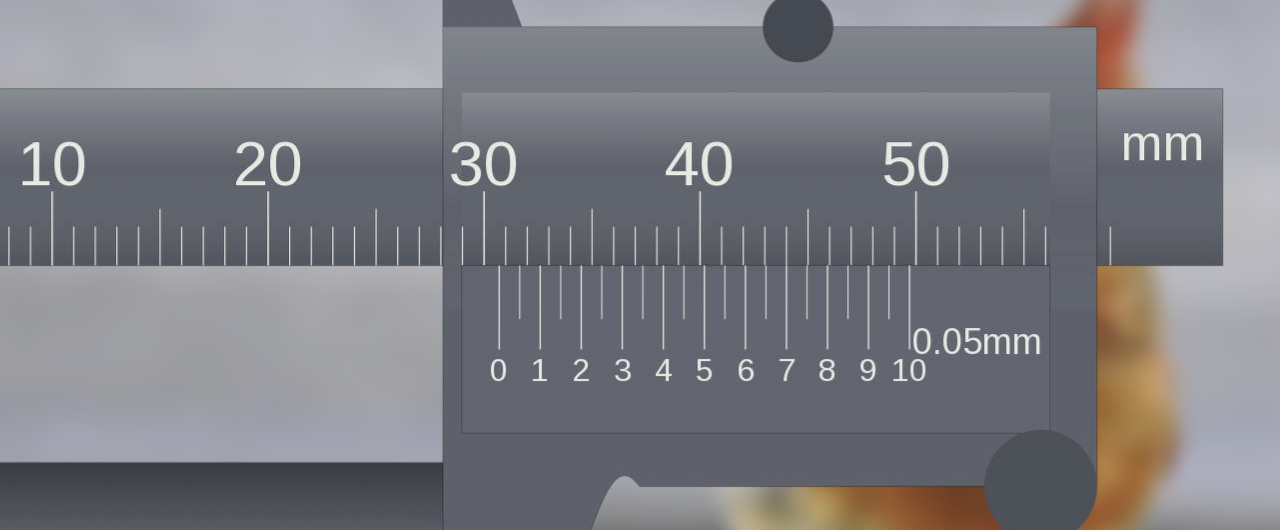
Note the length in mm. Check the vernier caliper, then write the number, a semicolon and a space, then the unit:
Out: 30.7; mm
